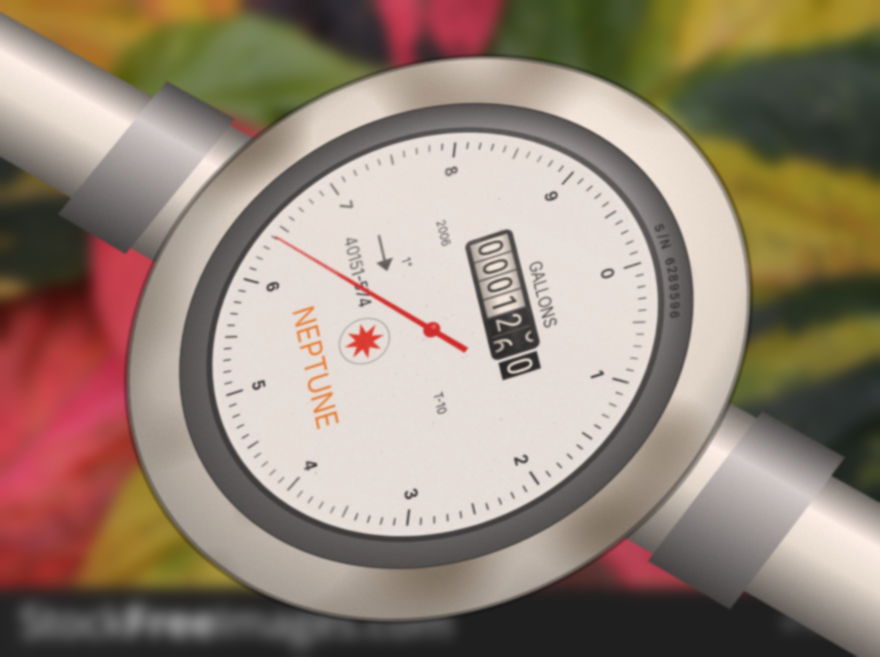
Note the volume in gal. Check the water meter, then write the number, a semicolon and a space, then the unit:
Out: 1256.4; gal
